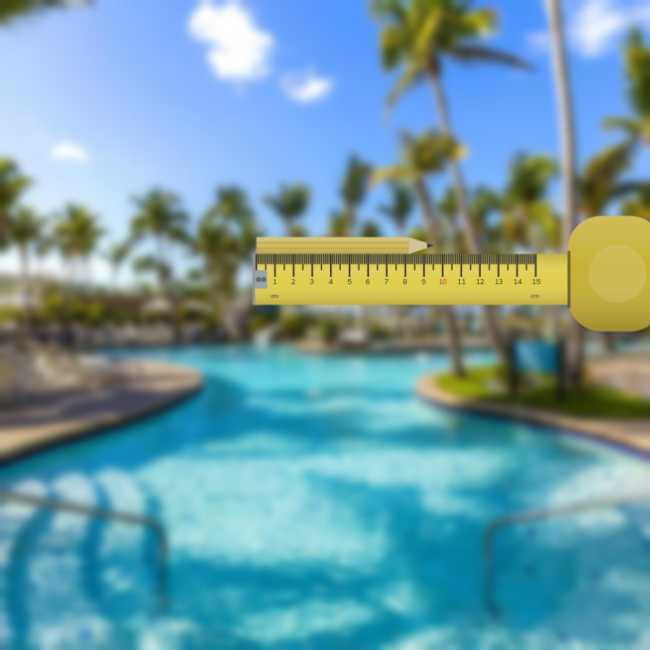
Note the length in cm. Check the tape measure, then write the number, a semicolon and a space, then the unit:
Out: 9.5; cm
